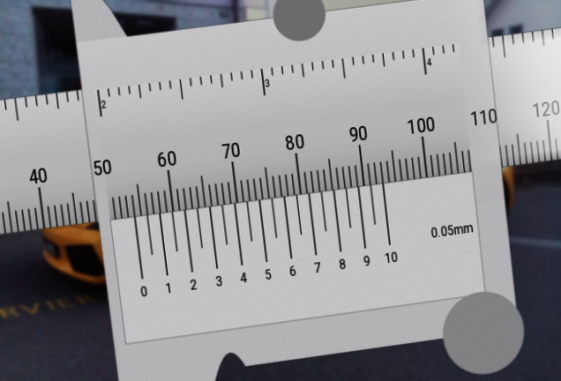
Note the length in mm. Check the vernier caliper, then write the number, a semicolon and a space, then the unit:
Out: 54.0; mm
